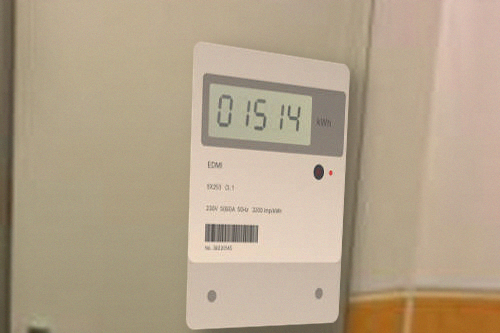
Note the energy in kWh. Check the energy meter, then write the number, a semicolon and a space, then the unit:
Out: 1514; kWh
